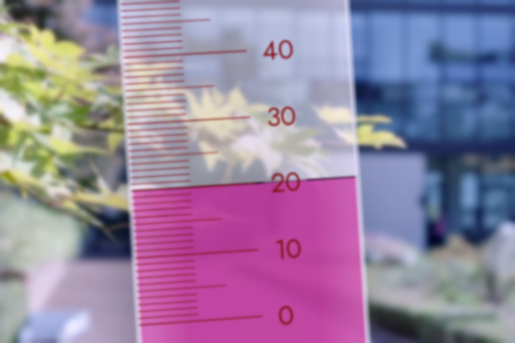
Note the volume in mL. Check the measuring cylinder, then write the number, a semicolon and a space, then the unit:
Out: 20; mL
